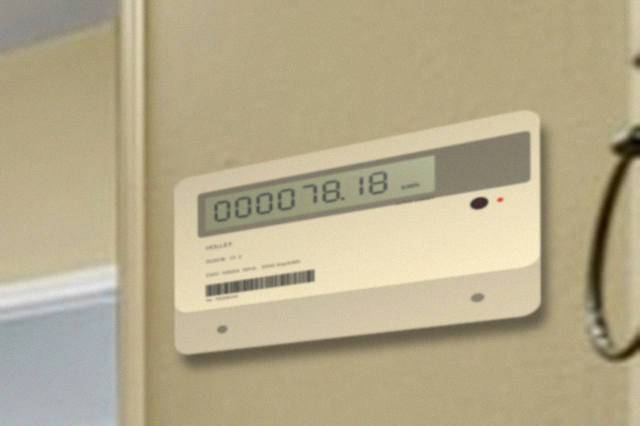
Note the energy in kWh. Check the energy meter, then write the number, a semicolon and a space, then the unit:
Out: 78.18; kWh
